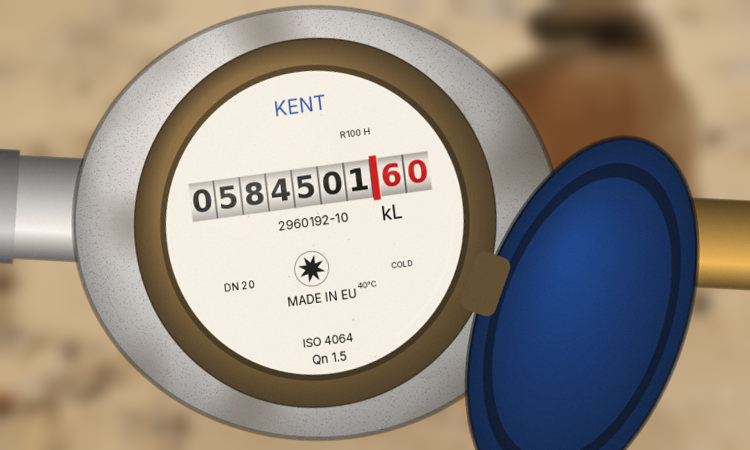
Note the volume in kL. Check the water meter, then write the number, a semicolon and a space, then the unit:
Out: 584501.60; kL
